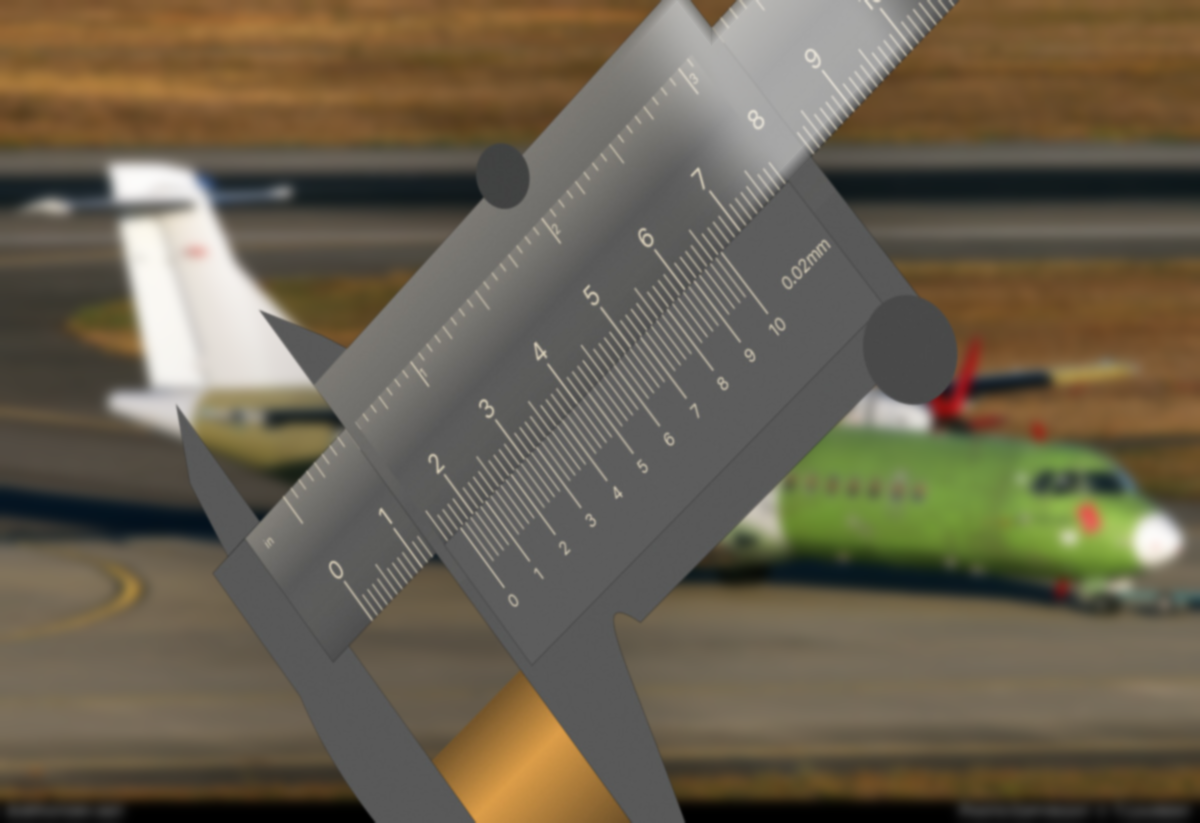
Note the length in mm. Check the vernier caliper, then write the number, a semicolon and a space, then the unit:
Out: 17.5; mm
